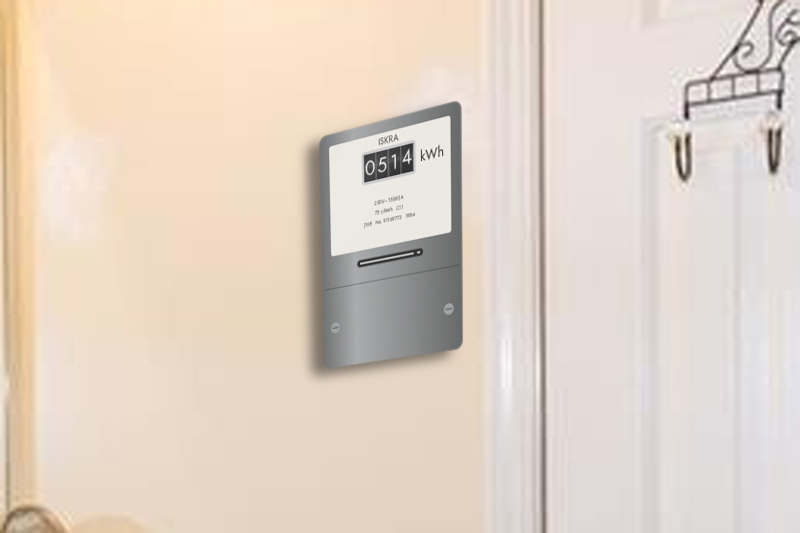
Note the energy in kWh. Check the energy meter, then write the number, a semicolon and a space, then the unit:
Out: 514; kWh
